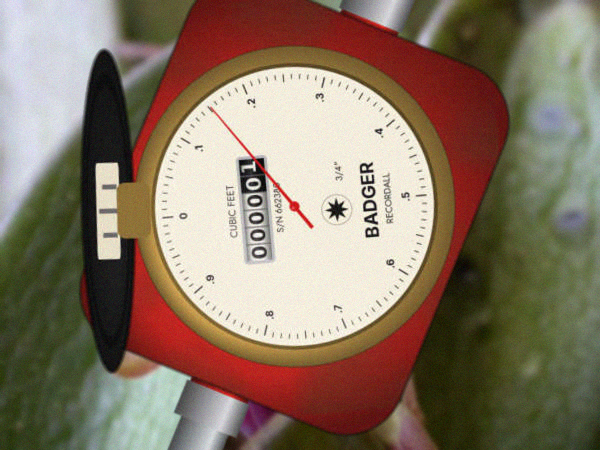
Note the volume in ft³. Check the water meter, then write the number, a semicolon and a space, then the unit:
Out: 1.15; ft³
